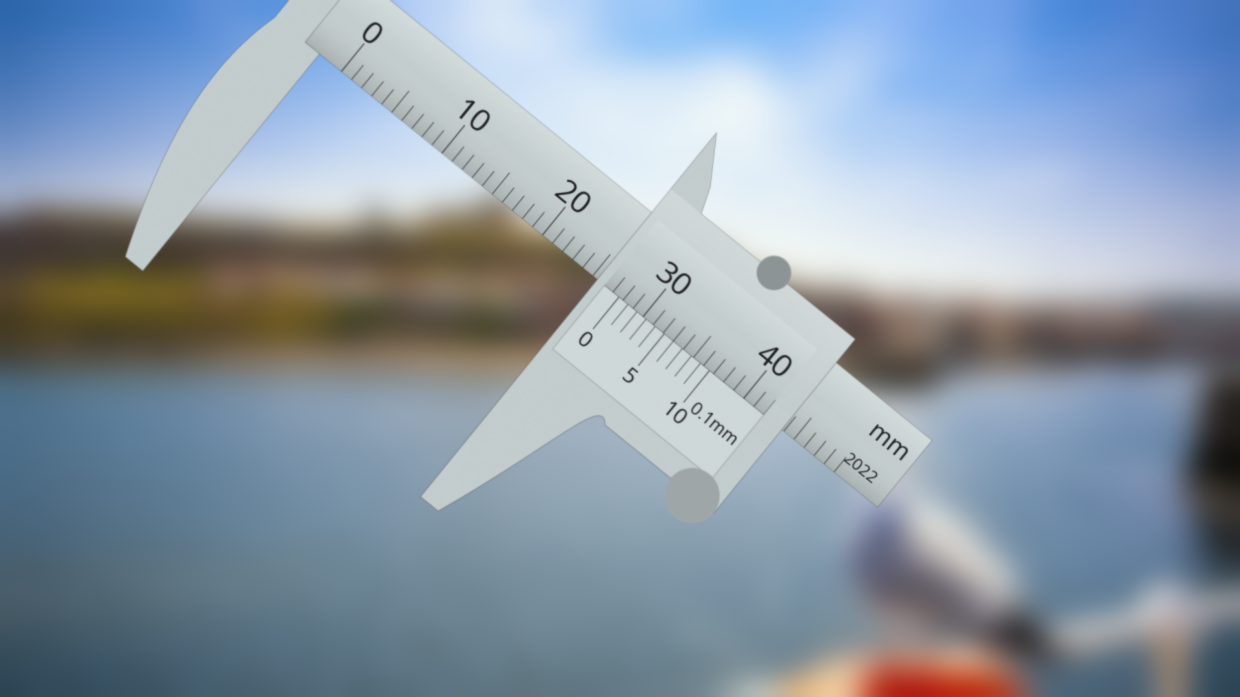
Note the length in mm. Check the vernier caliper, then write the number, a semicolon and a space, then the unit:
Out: 27.6; mm
